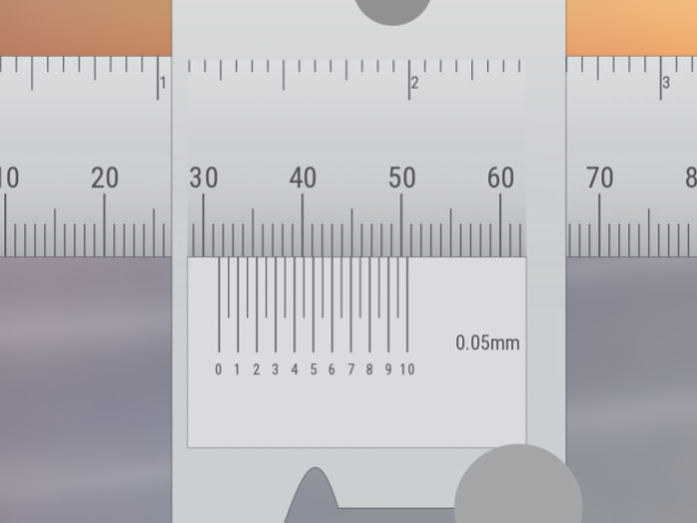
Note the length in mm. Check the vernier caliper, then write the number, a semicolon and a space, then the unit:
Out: 31.6; mm
